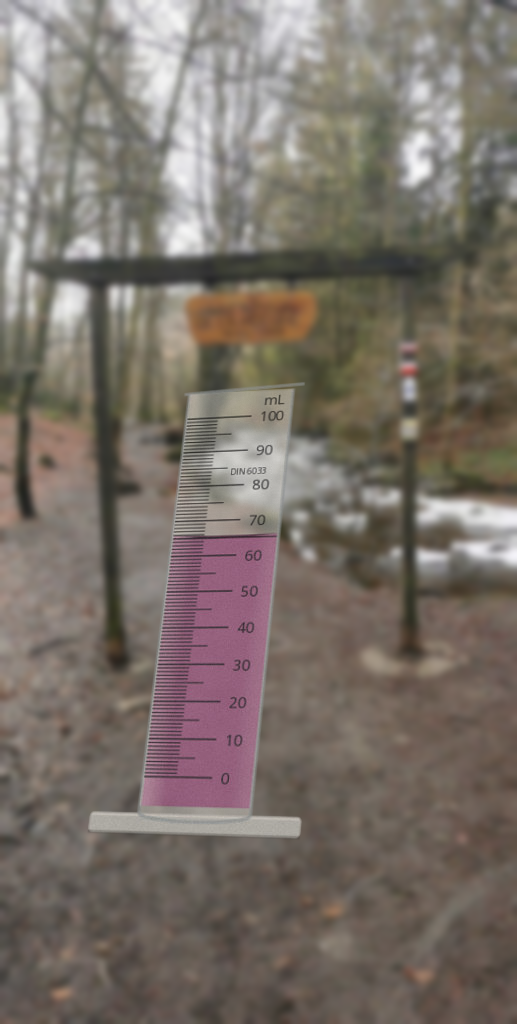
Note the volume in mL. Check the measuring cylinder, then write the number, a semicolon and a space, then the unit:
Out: 65; mL
